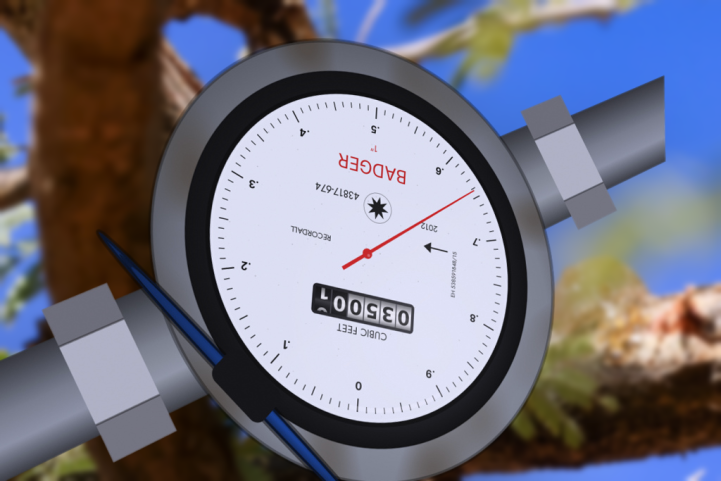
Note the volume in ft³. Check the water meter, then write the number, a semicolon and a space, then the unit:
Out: 35000.64; ft³
